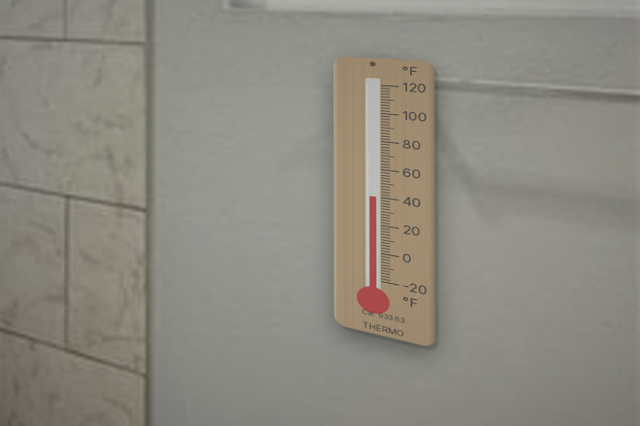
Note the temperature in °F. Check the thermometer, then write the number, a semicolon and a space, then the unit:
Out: 40; °F
